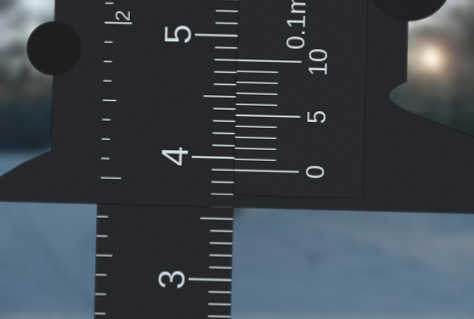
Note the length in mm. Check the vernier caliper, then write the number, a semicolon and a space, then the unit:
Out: 39.0; mm
